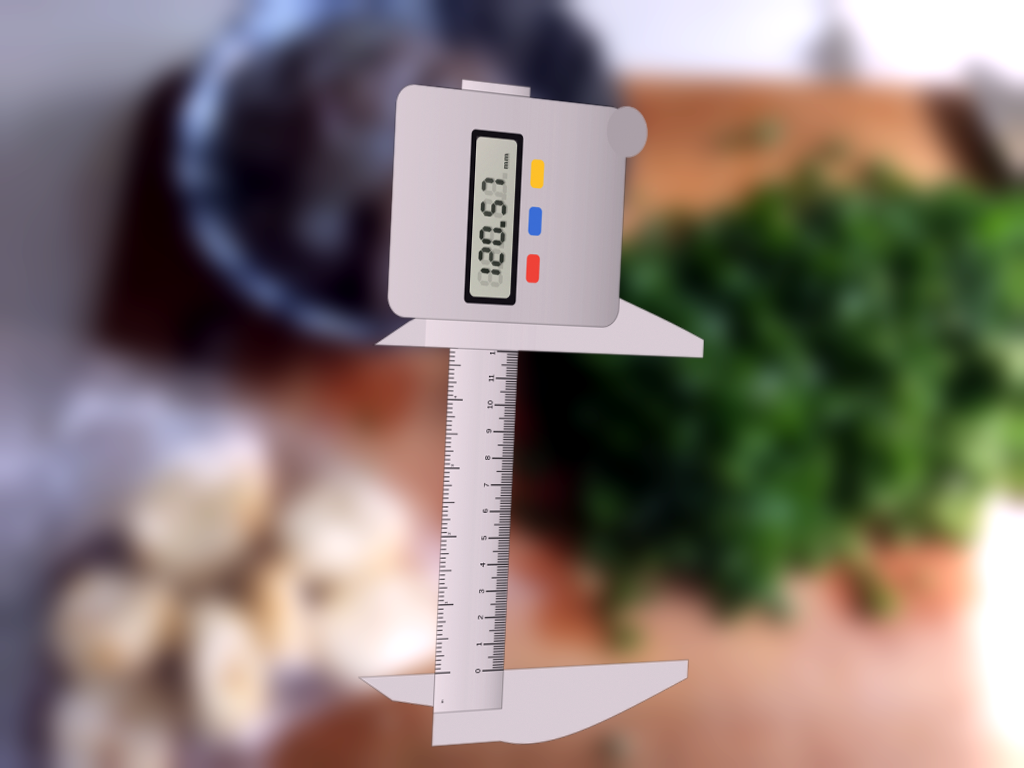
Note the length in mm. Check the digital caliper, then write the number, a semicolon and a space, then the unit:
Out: 120.57; mm
